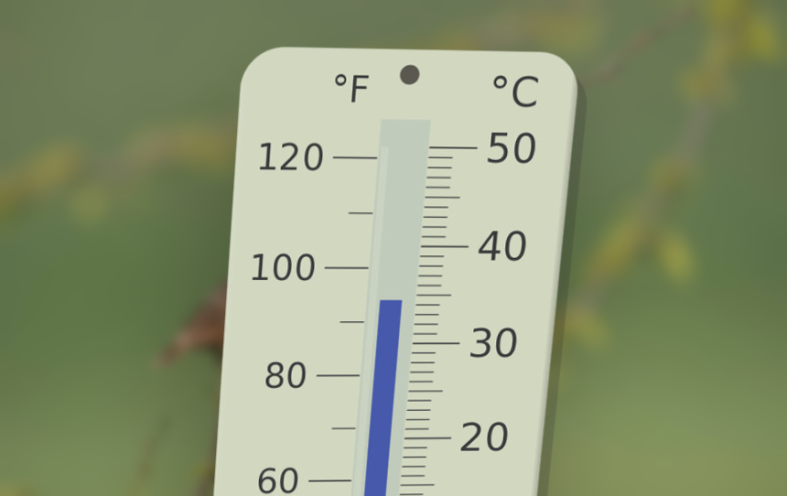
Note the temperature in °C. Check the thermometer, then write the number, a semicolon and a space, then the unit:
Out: 34.5; °C
